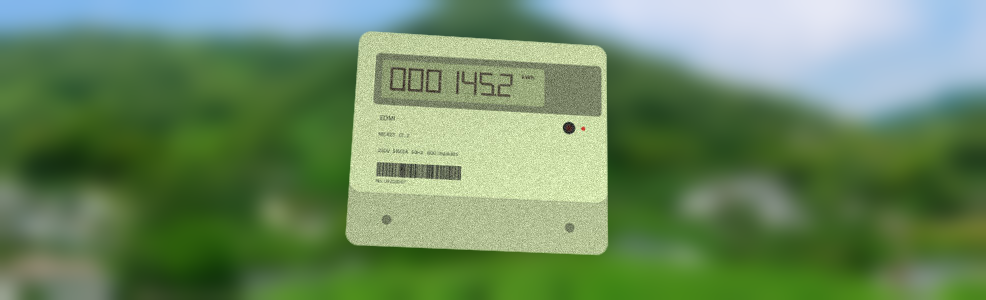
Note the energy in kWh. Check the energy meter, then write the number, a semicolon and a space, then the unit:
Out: 145.2; kWh
